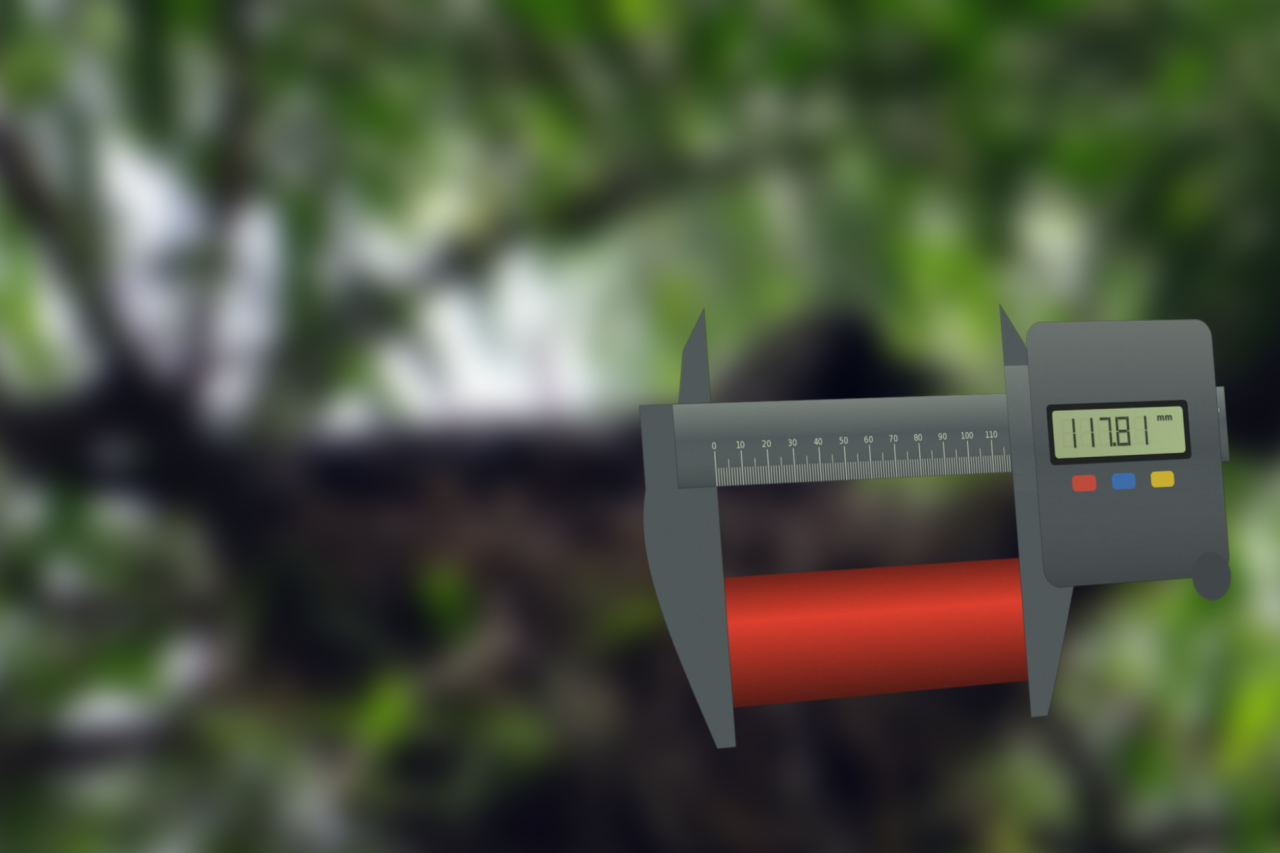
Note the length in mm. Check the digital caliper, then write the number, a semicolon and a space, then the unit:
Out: 117.81; mm
